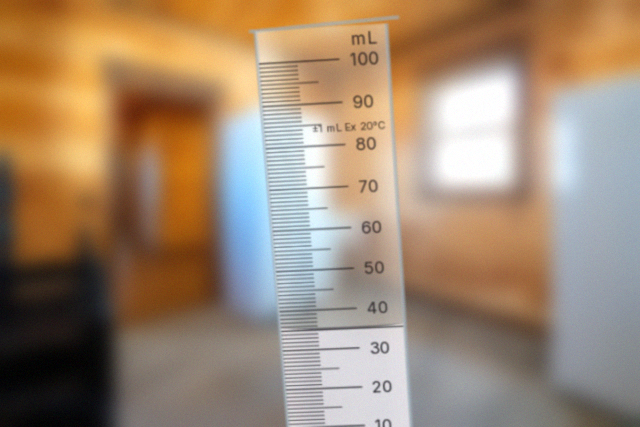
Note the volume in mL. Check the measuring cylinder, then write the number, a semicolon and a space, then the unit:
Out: 35; mL
